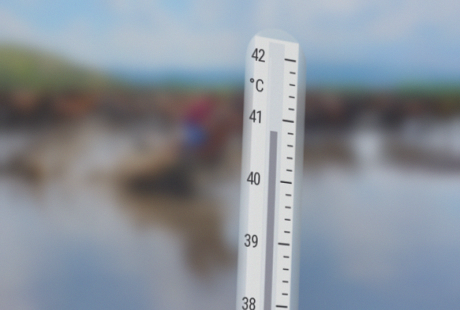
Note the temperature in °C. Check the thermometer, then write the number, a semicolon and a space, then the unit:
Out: 40.8; °C
